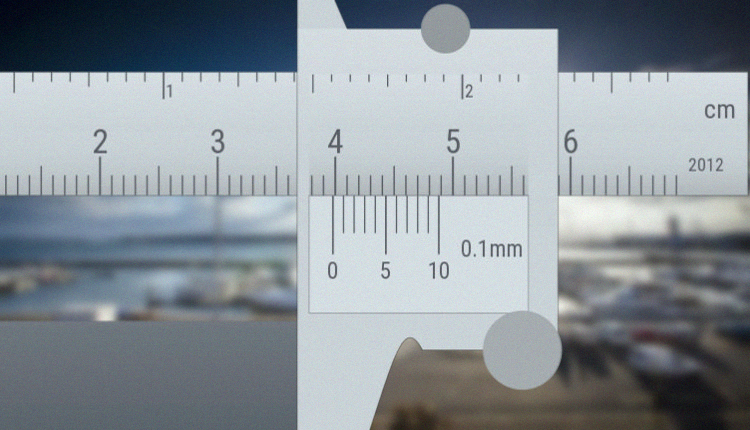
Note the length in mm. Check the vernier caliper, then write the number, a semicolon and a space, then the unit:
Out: 39.8; mm
